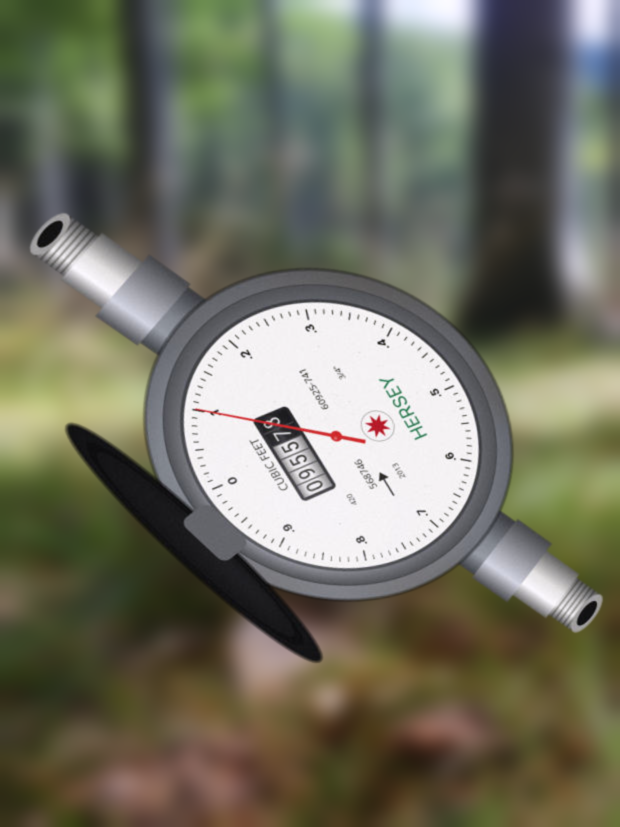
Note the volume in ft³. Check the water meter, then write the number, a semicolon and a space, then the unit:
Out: 95578.10; ft³
